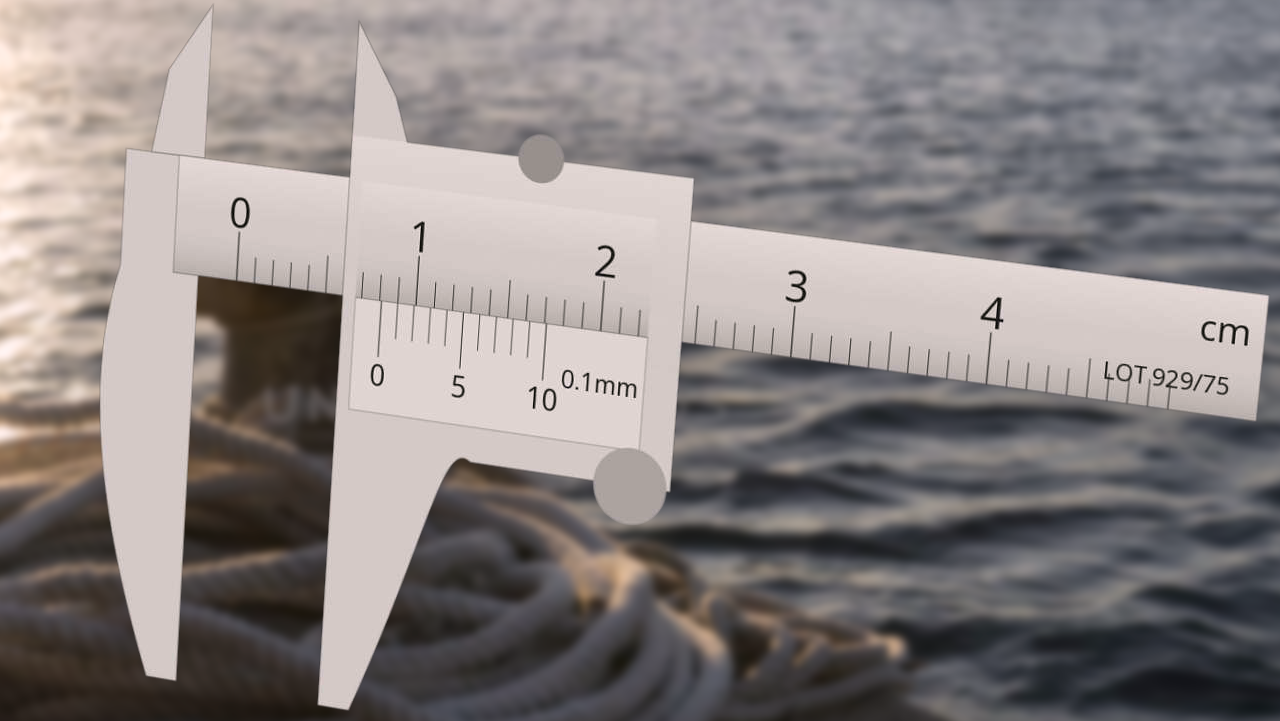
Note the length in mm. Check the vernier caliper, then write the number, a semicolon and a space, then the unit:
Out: 8.1; mm
